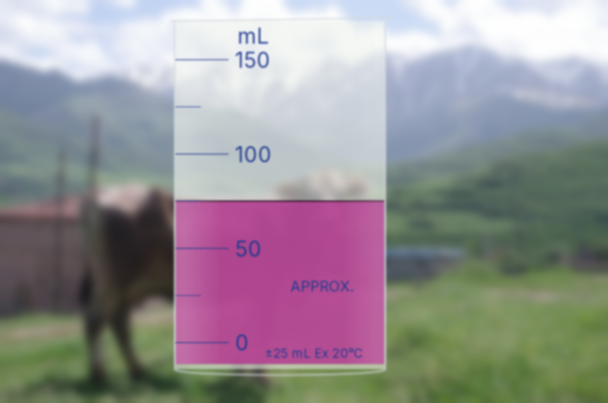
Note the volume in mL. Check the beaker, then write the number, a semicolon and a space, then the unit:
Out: 75; mL
